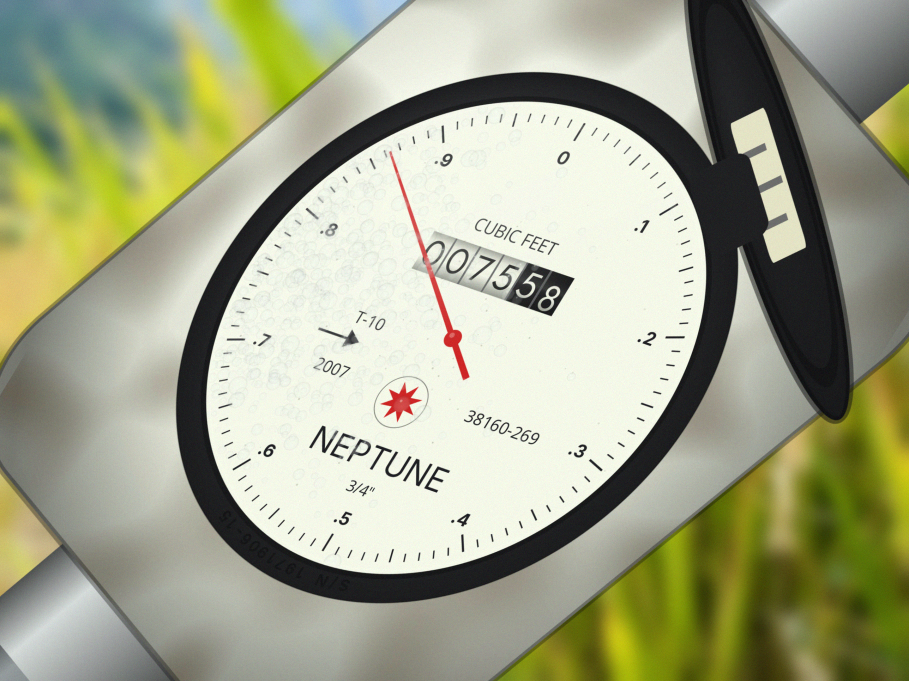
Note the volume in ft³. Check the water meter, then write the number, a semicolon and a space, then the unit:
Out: 7557.86; ft³
